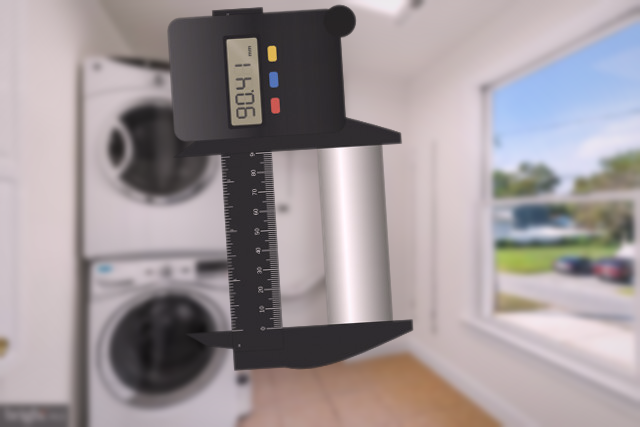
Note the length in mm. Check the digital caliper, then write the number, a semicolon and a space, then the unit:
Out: 90.41; mm
